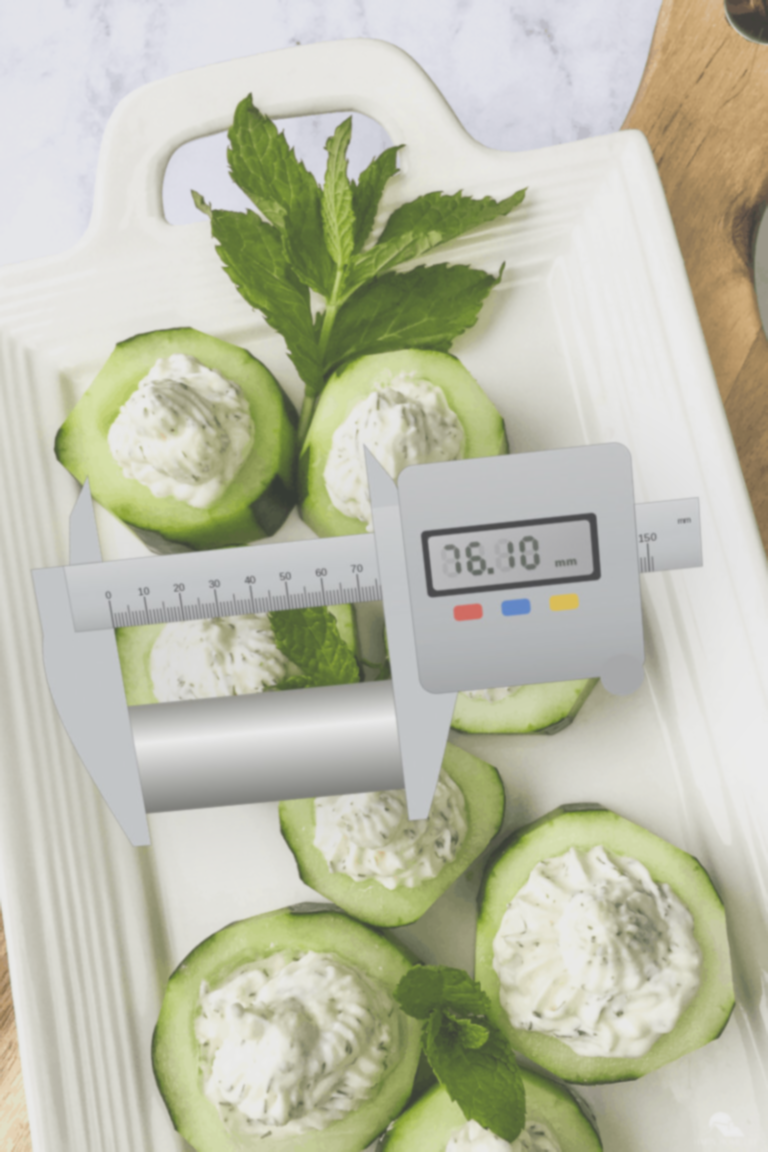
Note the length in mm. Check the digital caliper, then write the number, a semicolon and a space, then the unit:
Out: 76.10; mm
